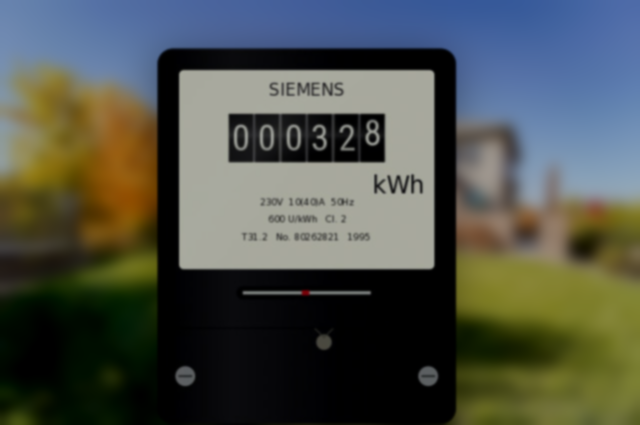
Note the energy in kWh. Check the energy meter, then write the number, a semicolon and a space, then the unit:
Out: 328; kWh
